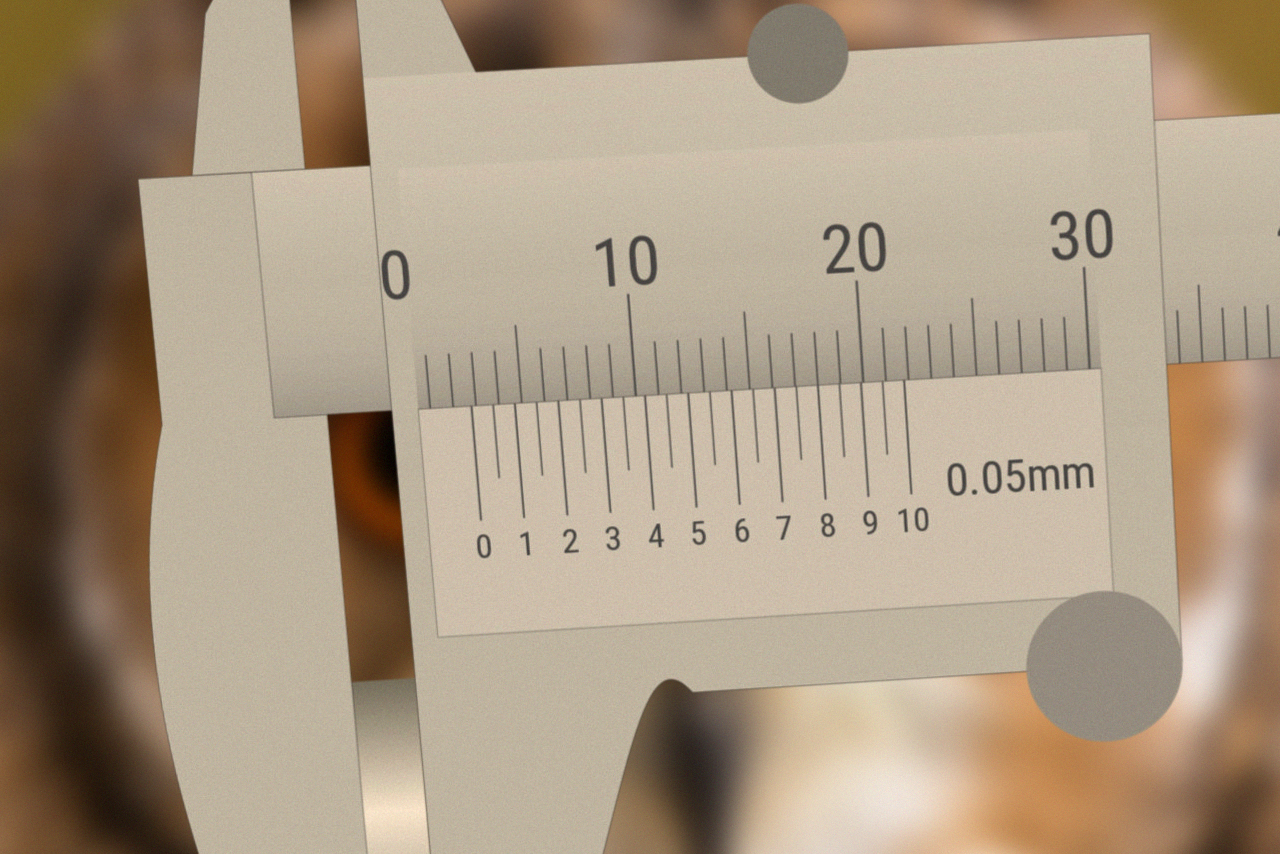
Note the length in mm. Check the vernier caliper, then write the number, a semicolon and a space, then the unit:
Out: 2.8; mm
